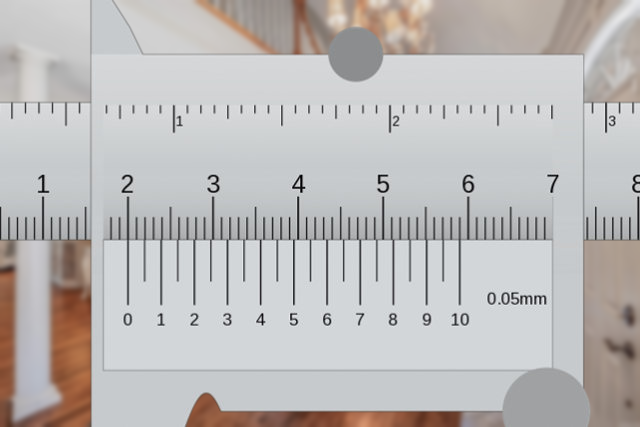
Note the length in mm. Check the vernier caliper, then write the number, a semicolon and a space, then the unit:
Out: 20.0; mm
